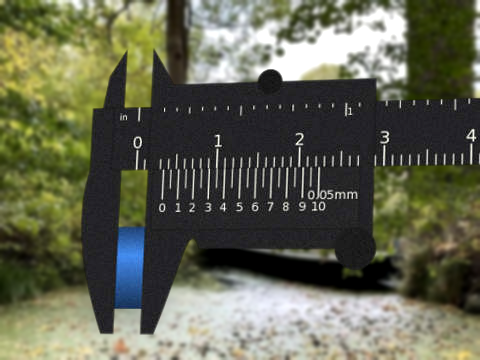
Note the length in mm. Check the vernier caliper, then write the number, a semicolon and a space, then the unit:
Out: 3.4; mm
